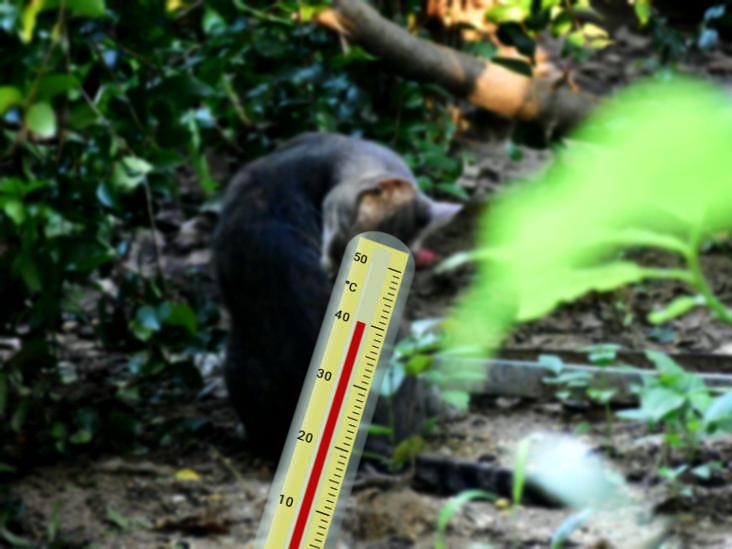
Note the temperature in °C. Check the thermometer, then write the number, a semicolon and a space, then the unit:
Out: 40; °C
